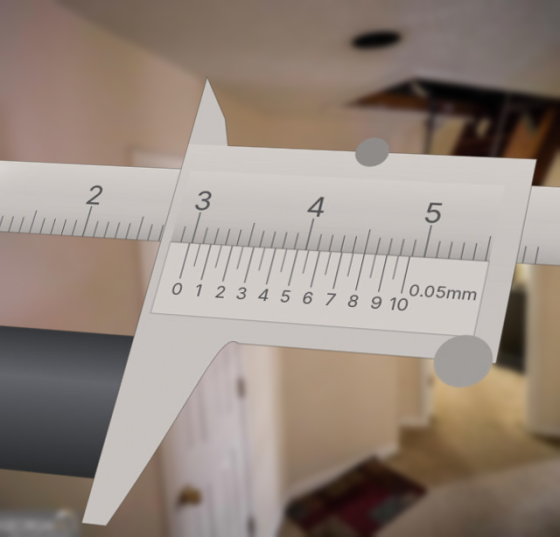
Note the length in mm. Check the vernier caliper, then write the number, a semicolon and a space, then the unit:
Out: 29.8; mm
